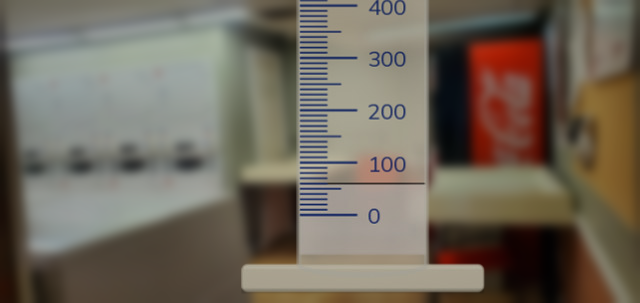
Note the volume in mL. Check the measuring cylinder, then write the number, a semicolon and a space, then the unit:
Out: 60; mL
